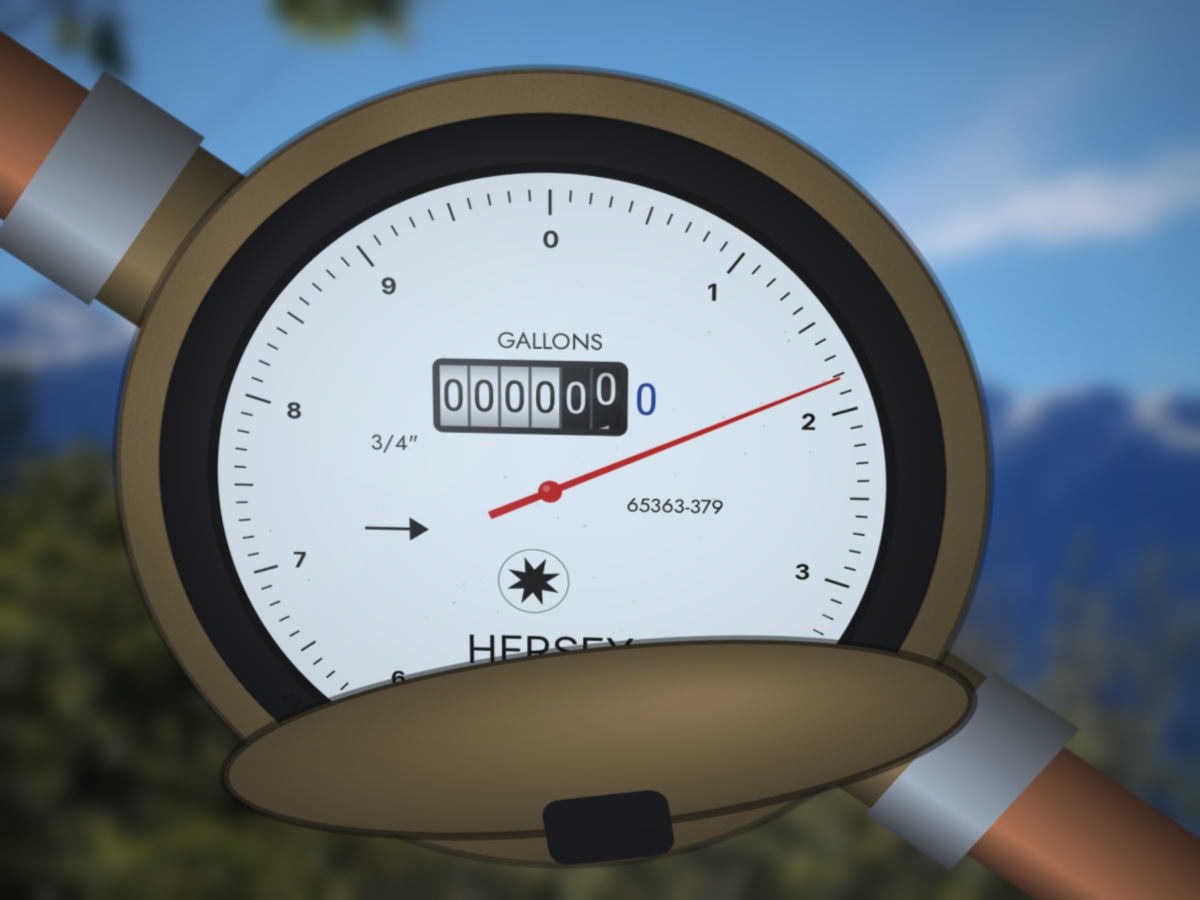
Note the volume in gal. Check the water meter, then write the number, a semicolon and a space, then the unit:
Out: 1.8; gal
